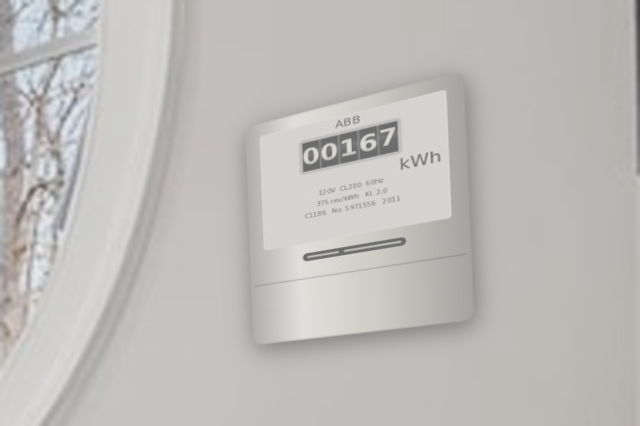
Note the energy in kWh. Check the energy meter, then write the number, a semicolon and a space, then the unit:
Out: 167; kWh
